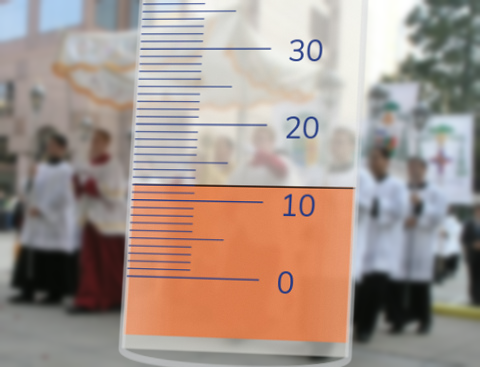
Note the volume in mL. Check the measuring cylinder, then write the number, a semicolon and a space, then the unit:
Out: 12; mL
